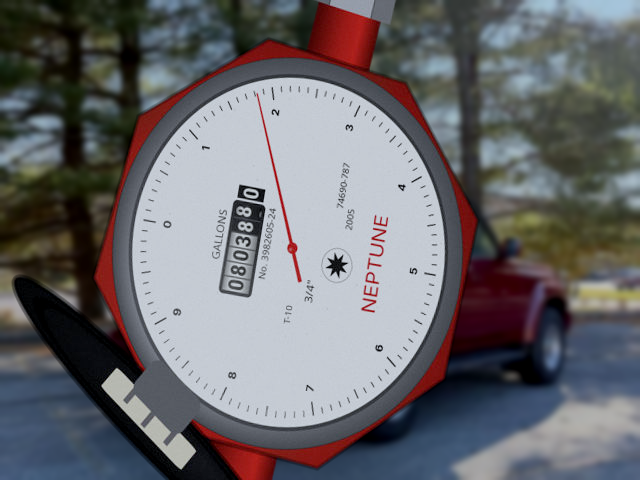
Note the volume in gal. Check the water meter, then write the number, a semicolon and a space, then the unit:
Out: 803881.8; gal
